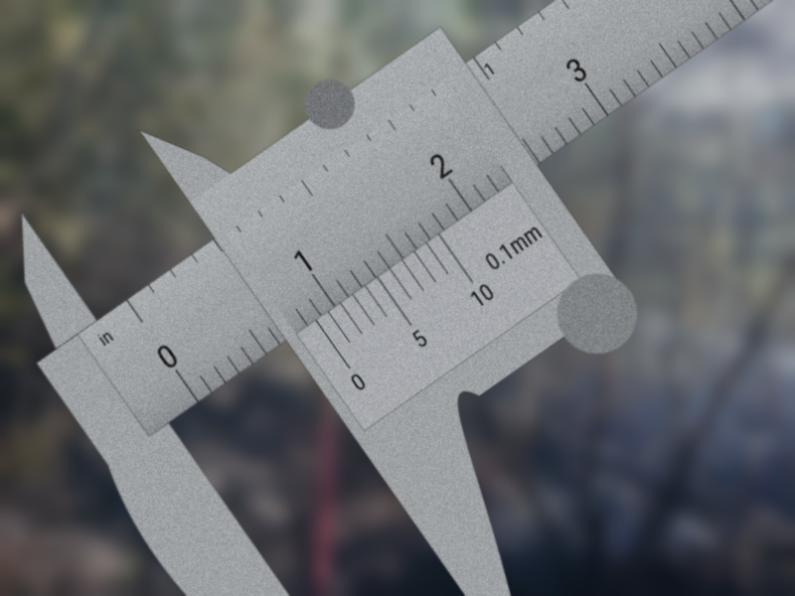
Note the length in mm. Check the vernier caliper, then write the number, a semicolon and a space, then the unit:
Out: 8.6; mm
